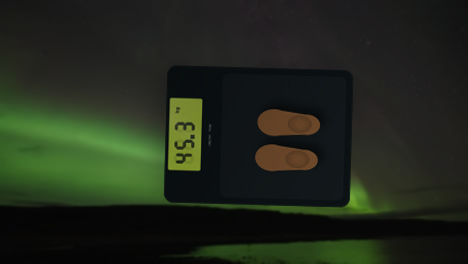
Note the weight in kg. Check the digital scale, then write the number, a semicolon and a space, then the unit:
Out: 45.3; kg
